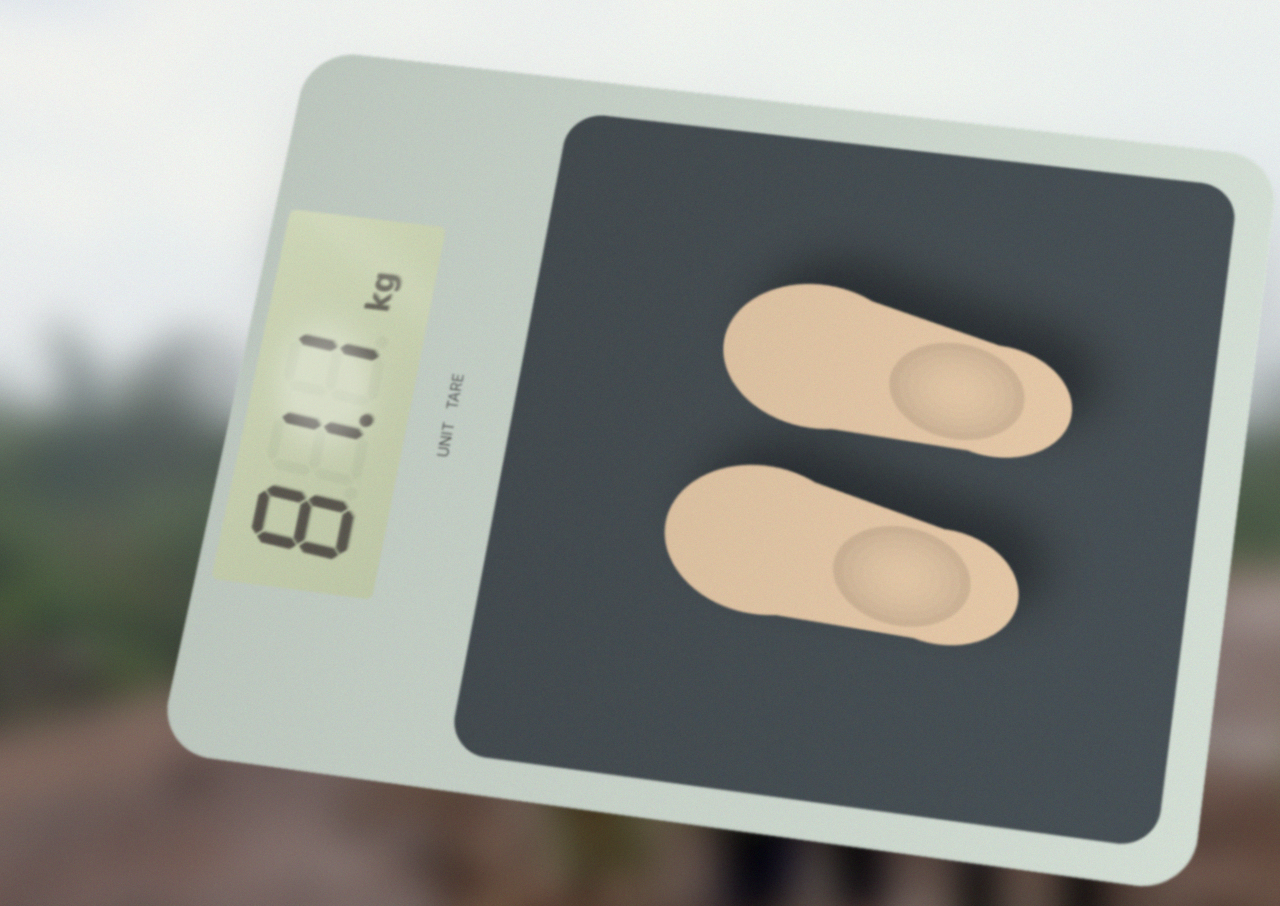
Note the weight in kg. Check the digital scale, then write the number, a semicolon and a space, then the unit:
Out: 81.1; kg
